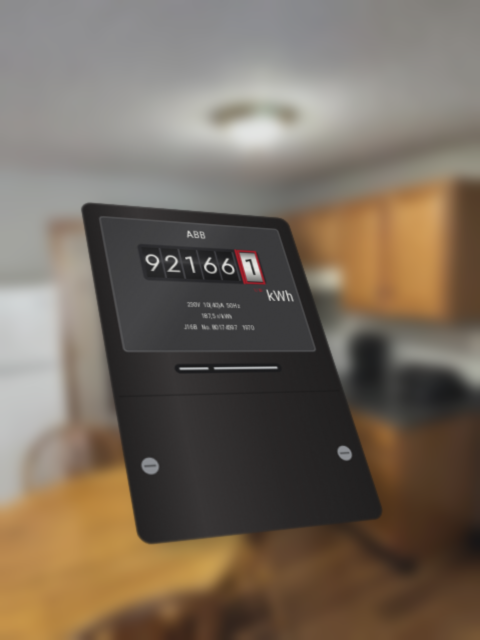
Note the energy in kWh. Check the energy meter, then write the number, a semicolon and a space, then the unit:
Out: 92166.1; kWh
